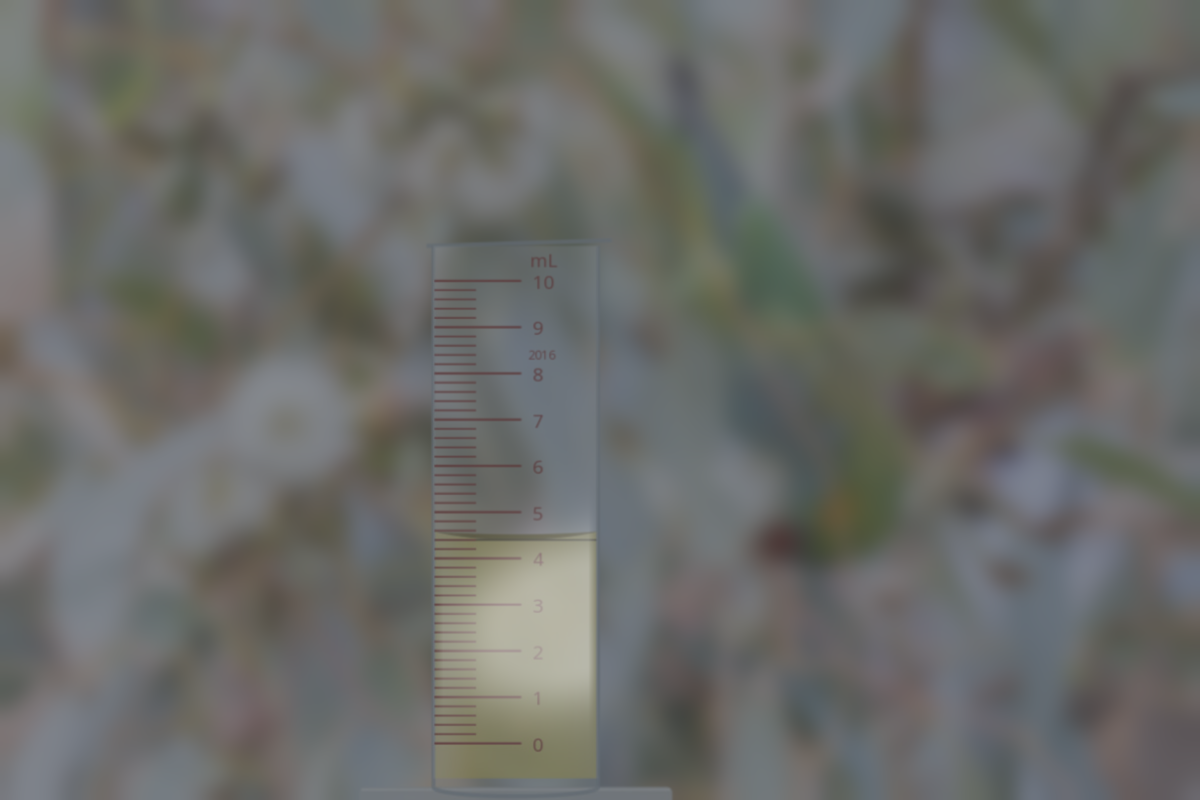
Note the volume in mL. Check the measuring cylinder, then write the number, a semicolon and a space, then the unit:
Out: 4.4; mL
